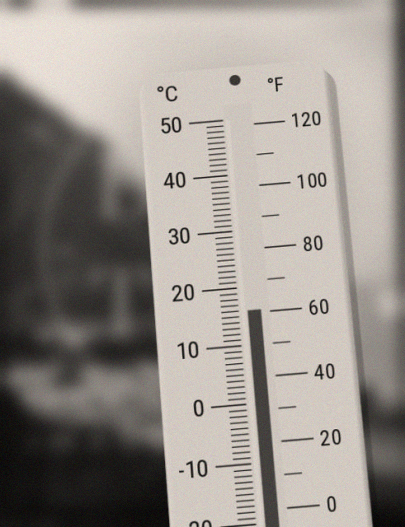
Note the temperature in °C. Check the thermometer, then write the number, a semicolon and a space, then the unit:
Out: 16; °C
